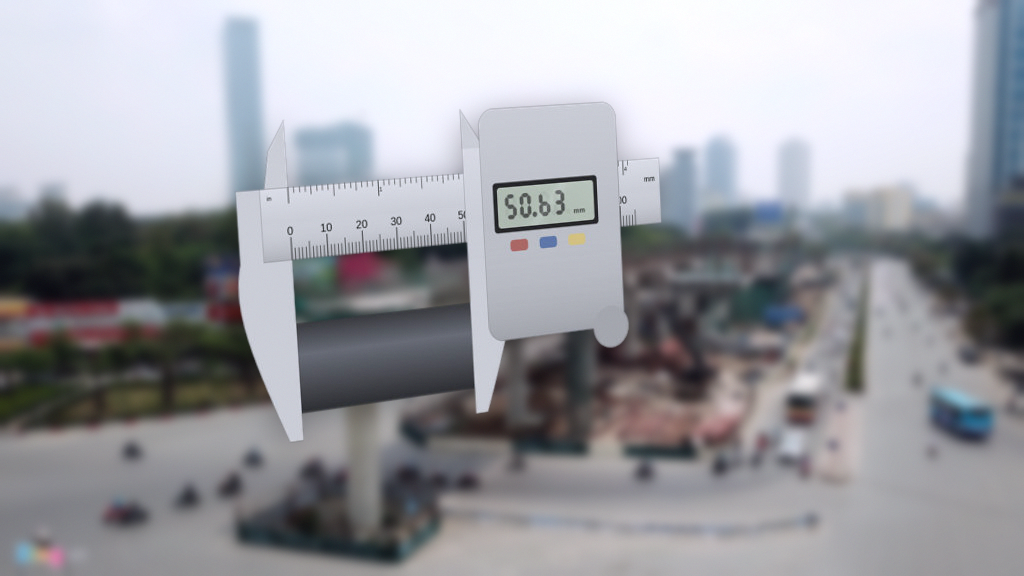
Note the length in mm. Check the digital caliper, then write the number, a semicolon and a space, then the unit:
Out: 50.63; mm
